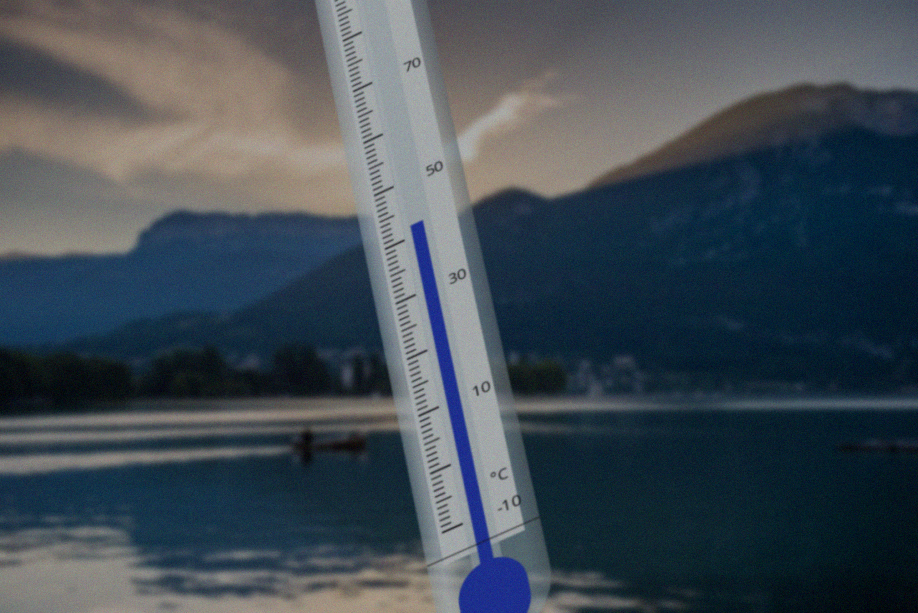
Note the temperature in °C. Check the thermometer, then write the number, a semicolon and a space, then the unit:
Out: 42; °C
